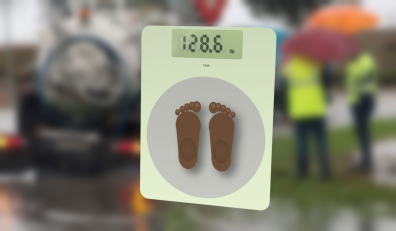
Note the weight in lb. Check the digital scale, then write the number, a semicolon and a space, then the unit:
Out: 128.6; lb
